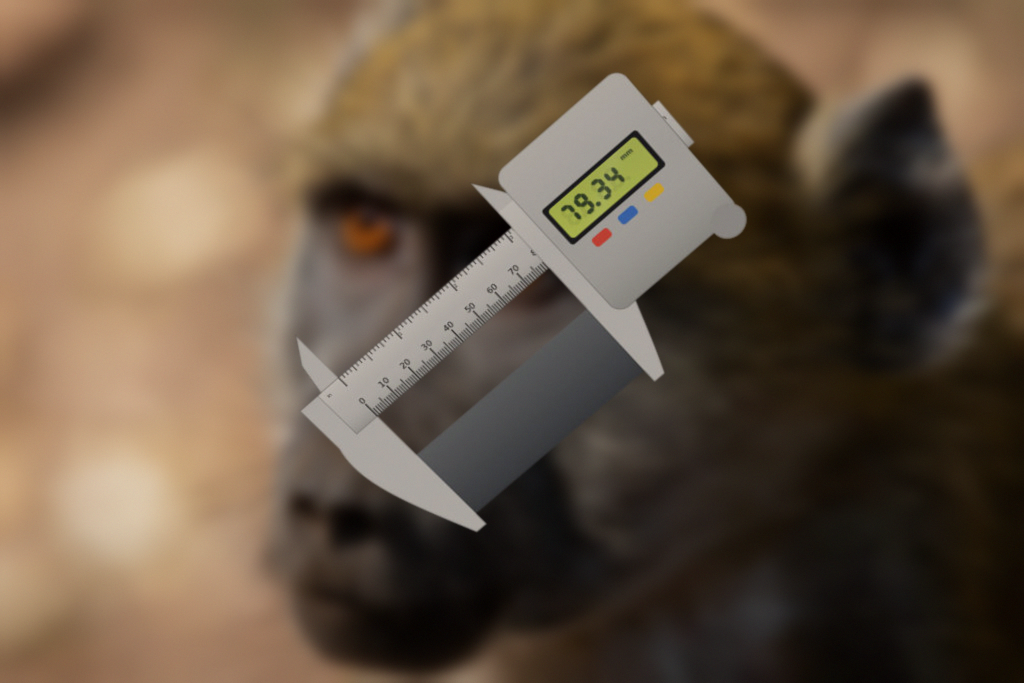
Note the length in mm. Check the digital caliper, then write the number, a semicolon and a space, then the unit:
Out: 79.34; mm
